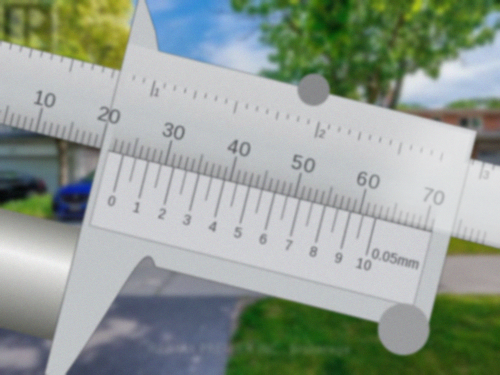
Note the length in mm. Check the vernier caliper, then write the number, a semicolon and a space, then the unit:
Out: 23.5; mm
